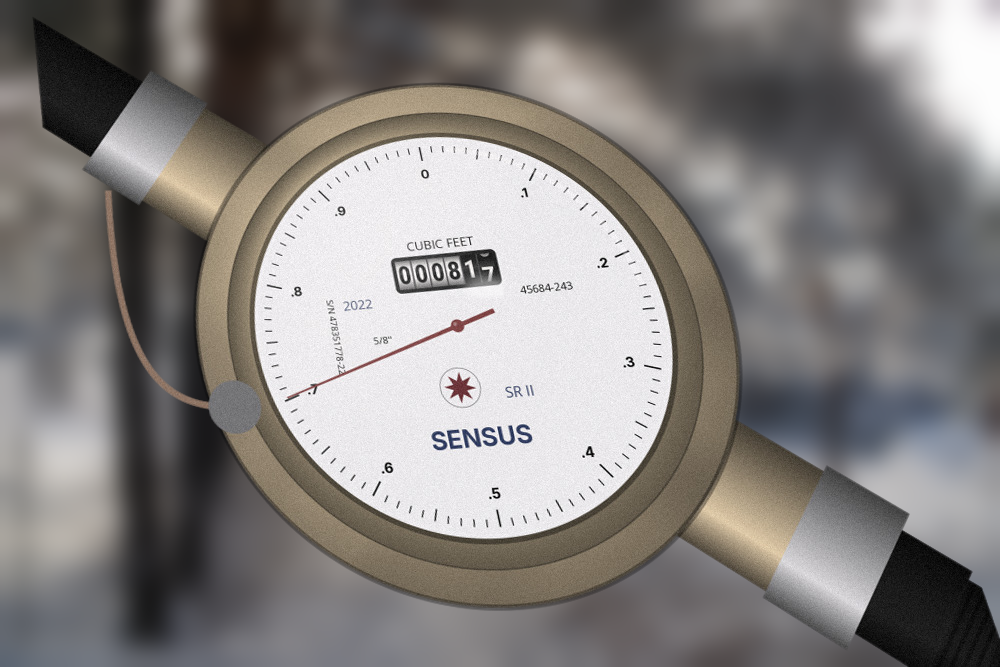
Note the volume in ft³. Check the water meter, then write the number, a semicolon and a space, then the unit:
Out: 816.70; ft³
